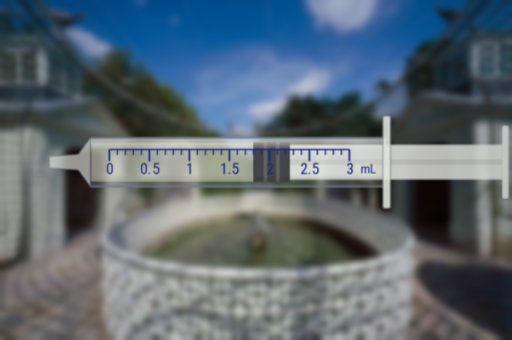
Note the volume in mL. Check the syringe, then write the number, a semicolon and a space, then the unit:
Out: 1.8; mL
